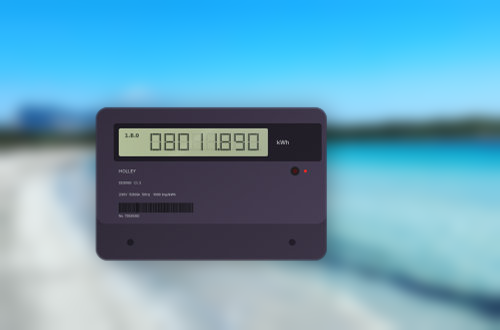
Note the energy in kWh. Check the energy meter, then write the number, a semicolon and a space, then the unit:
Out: 8011.890; kWh
